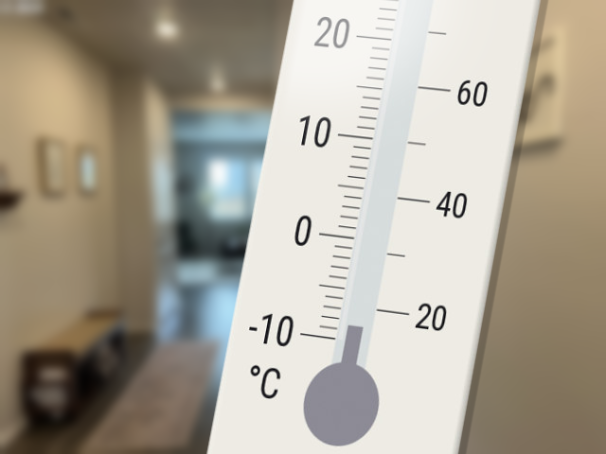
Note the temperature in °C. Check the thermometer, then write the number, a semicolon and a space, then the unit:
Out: -8.5; °C
